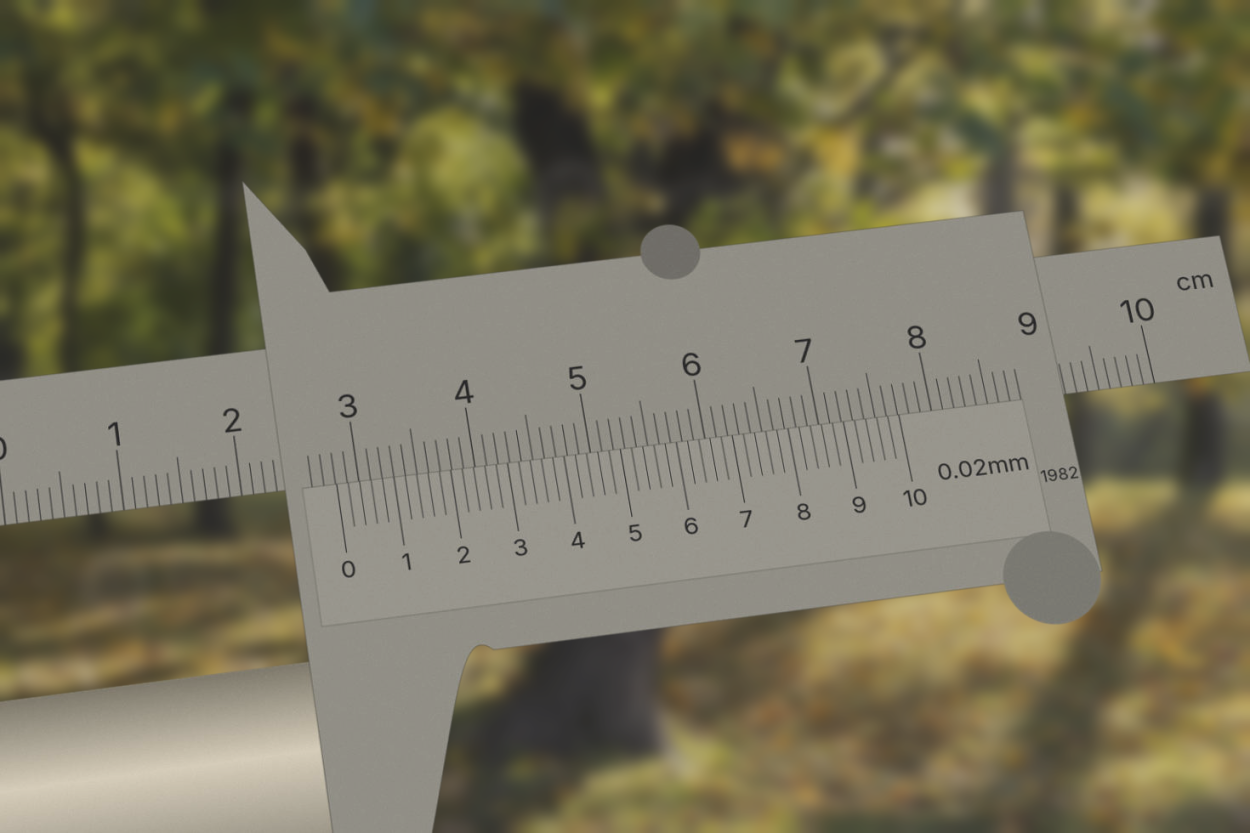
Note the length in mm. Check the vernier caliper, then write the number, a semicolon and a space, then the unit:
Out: 28.1; mm
